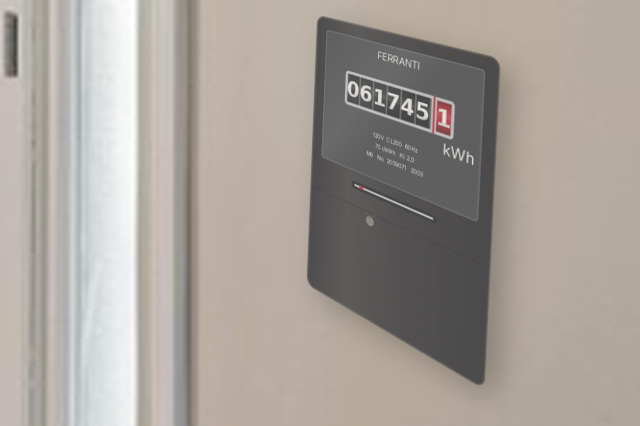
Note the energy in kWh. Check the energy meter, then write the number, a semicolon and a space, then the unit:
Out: 61745.1; kWh
